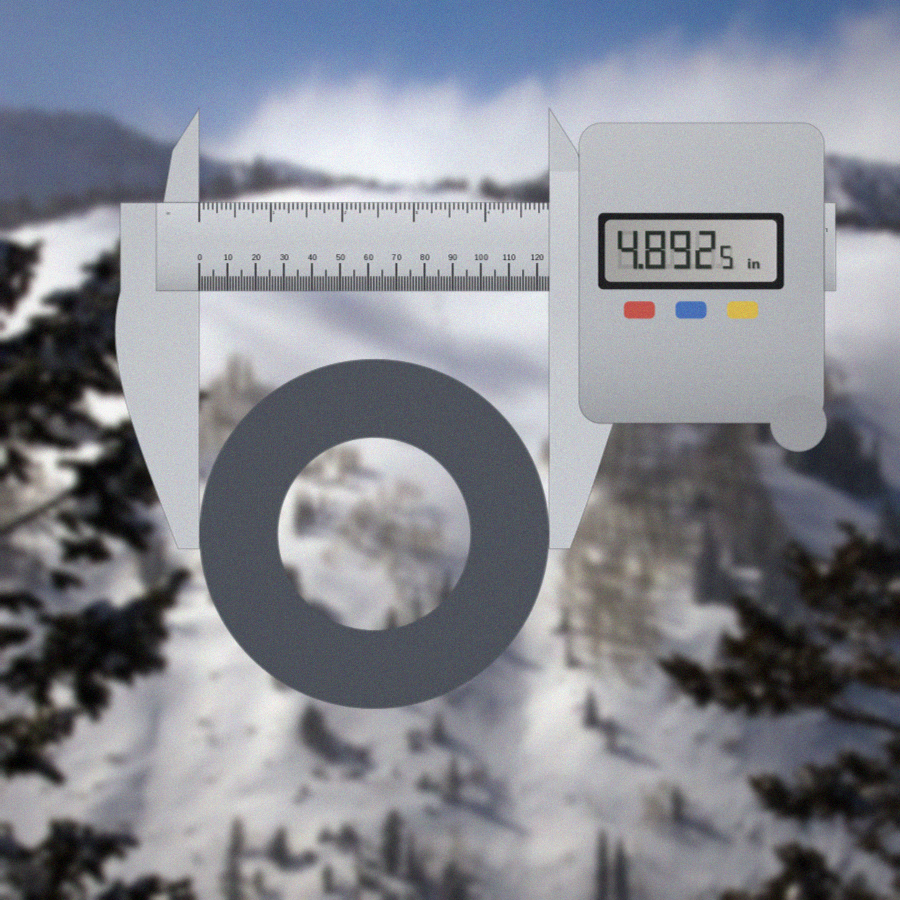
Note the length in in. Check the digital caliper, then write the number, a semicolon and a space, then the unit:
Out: 4.8925; in
